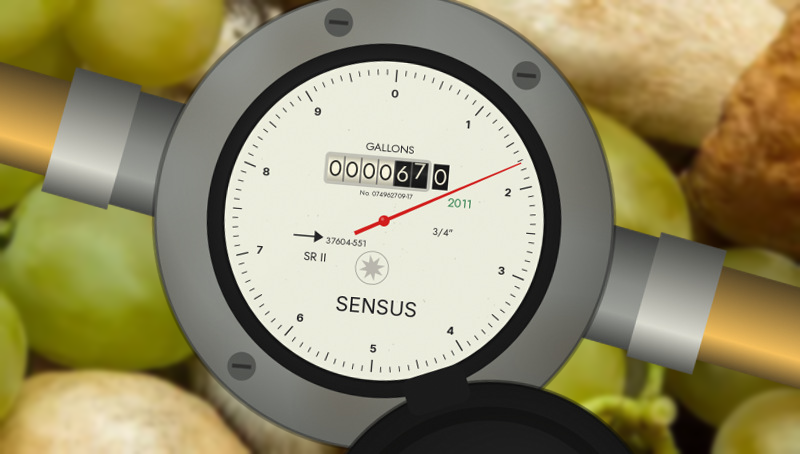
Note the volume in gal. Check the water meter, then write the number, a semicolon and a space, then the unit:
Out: 671.7; gal
